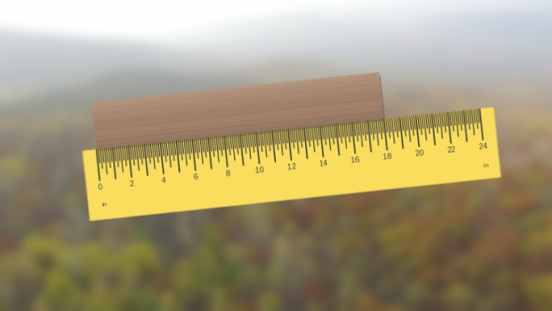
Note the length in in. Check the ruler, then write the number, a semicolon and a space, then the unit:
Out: 18; in
